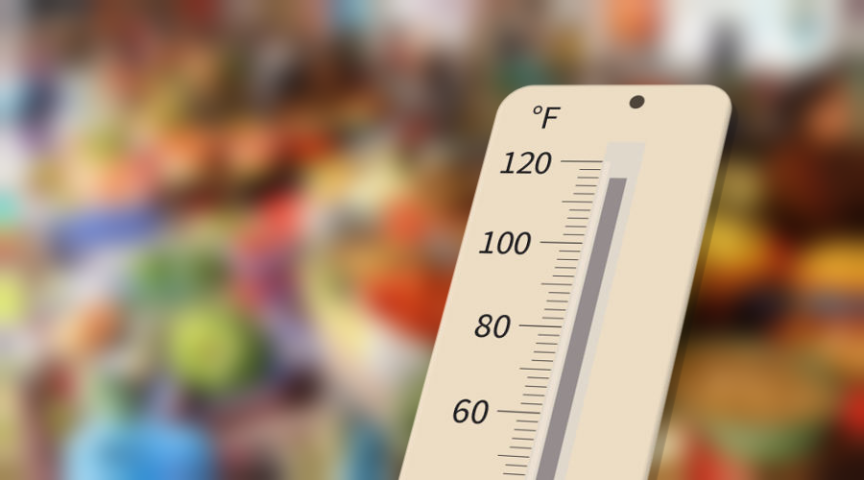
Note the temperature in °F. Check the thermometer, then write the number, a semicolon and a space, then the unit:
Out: 116; °F
